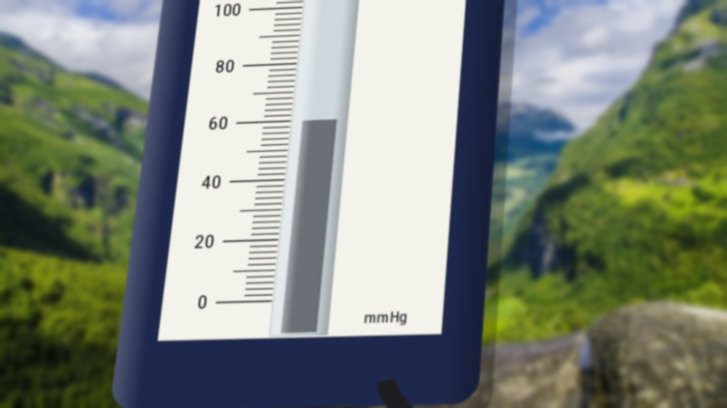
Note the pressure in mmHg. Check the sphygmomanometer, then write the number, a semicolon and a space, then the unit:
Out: 60; mmHg
